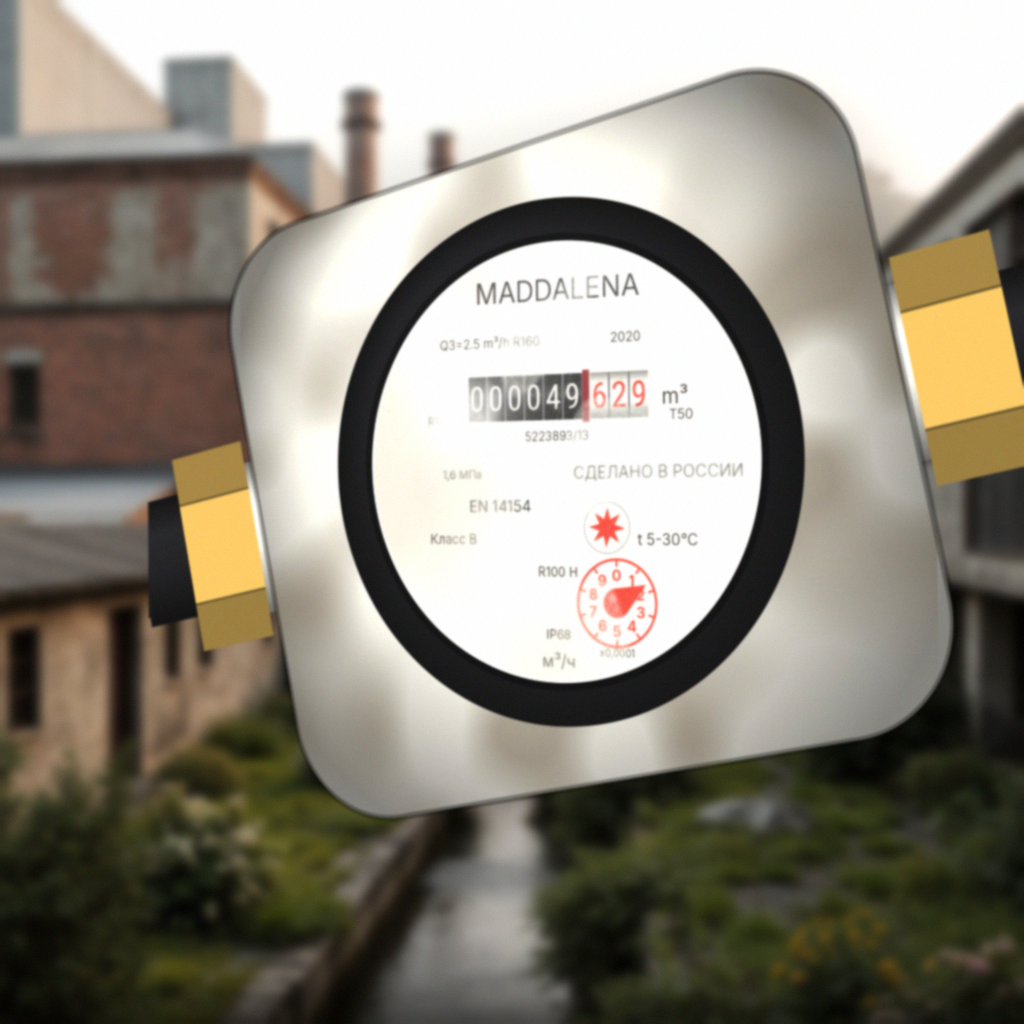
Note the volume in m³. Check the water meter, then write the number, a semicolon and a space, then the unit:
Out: 49.6291; m³
